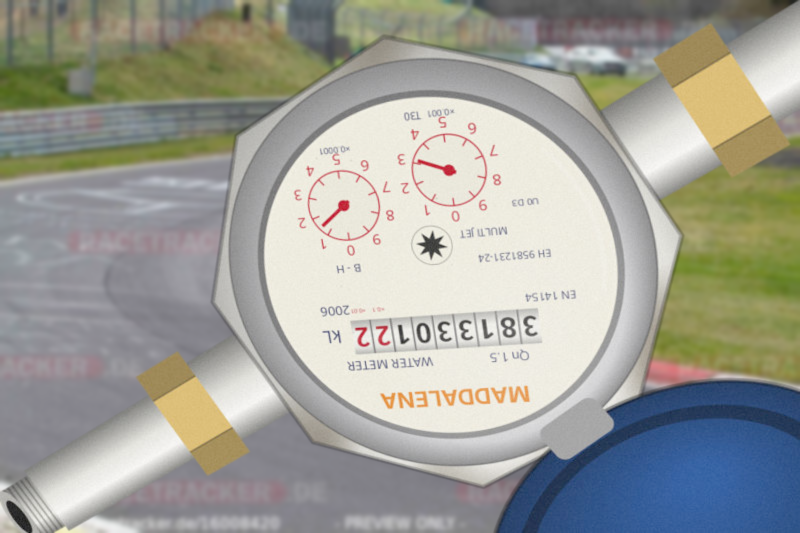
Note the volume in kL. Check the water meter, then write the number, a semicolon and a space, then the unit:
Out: 3813301.2231; kL
